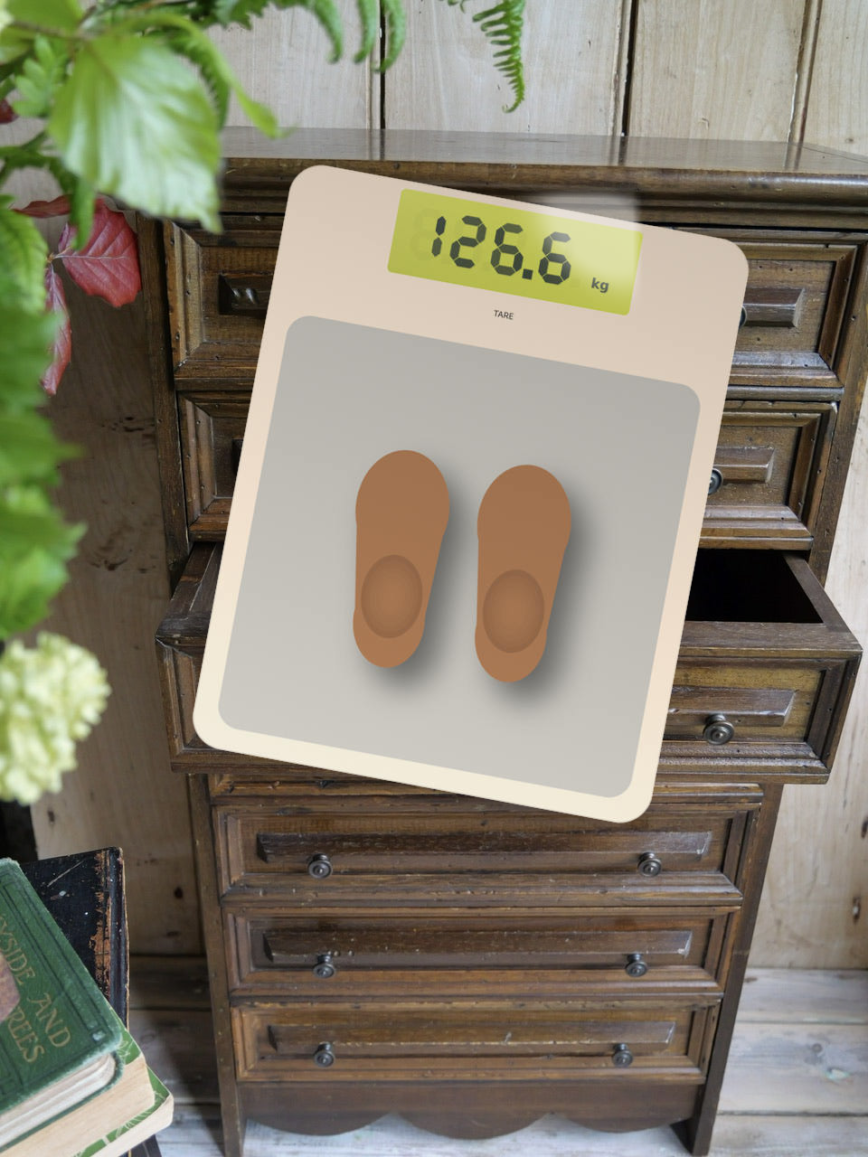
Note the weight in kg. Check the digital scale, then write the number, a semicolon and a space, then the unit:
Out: 126.6; kg
